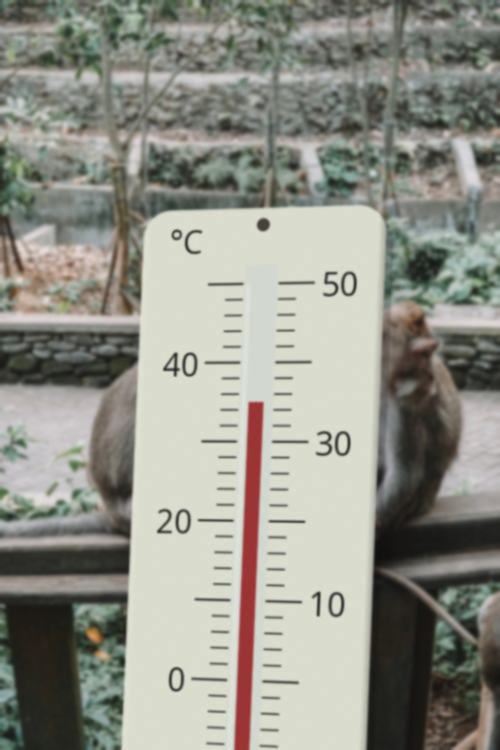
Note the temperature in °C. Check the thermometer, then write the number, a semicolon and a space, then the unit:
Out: 35; °C
